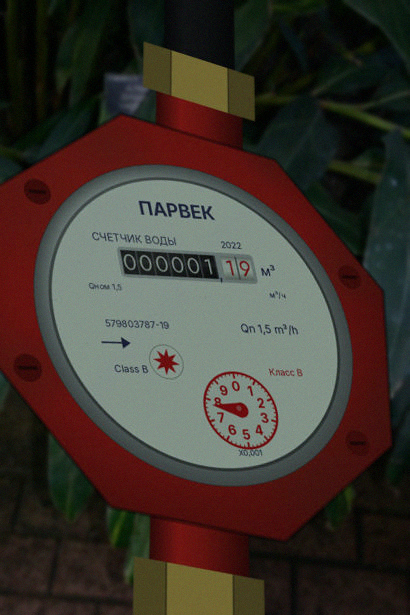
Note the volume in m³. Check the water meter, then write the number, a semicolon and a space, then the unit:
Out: 1.197; m³
